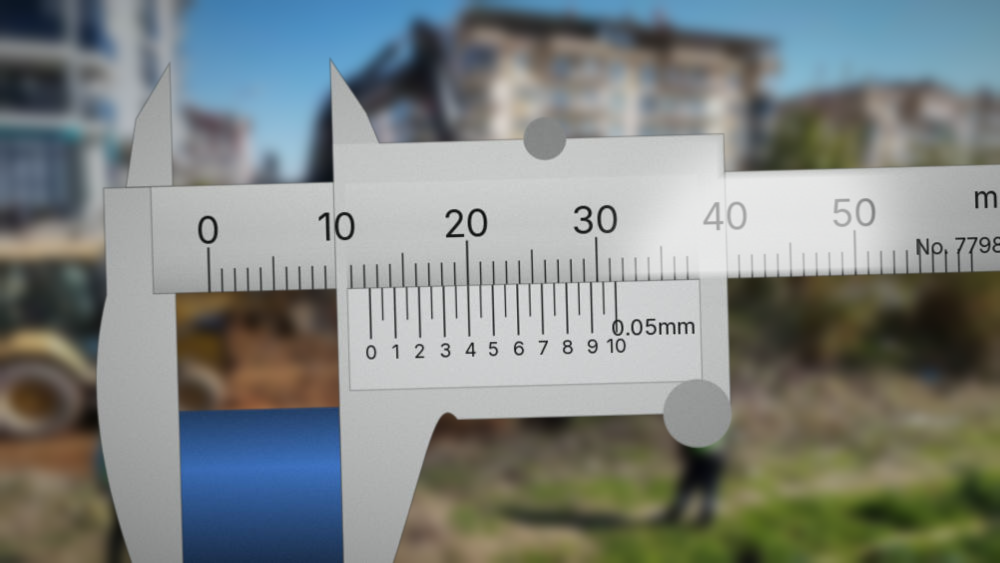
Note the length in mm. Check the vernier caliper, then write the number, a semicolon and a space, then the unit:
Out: 12.4; mm
